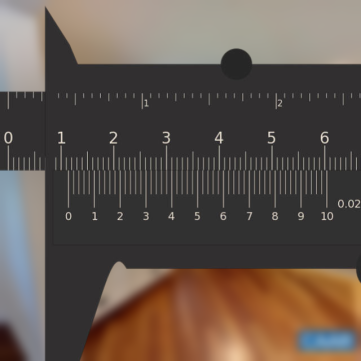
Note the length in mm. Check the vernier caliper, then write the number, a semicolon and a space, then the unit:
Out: 11.4; mm
